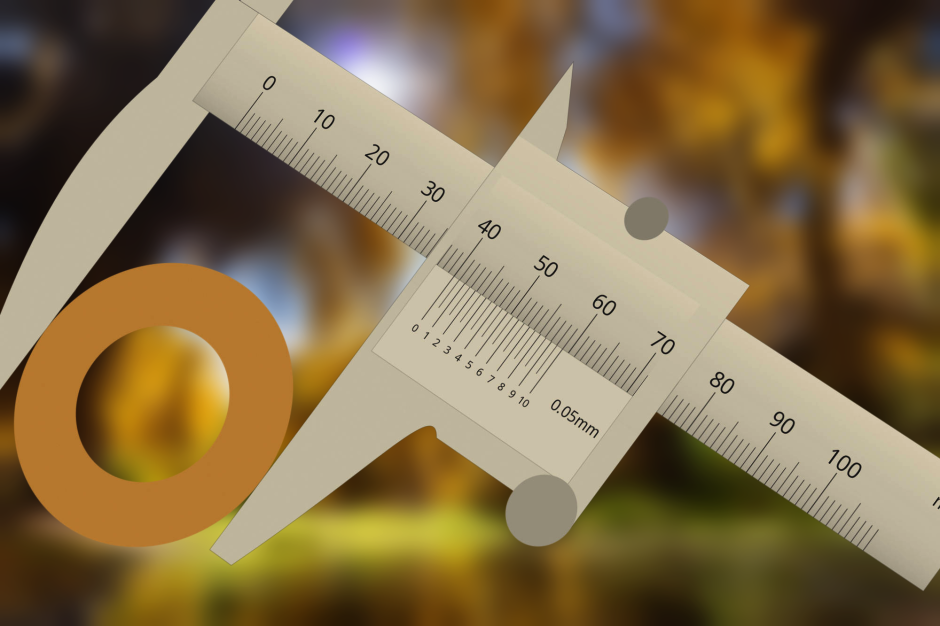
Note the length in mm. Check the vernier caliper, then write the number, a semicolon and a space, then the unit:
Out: 40.0; mm
